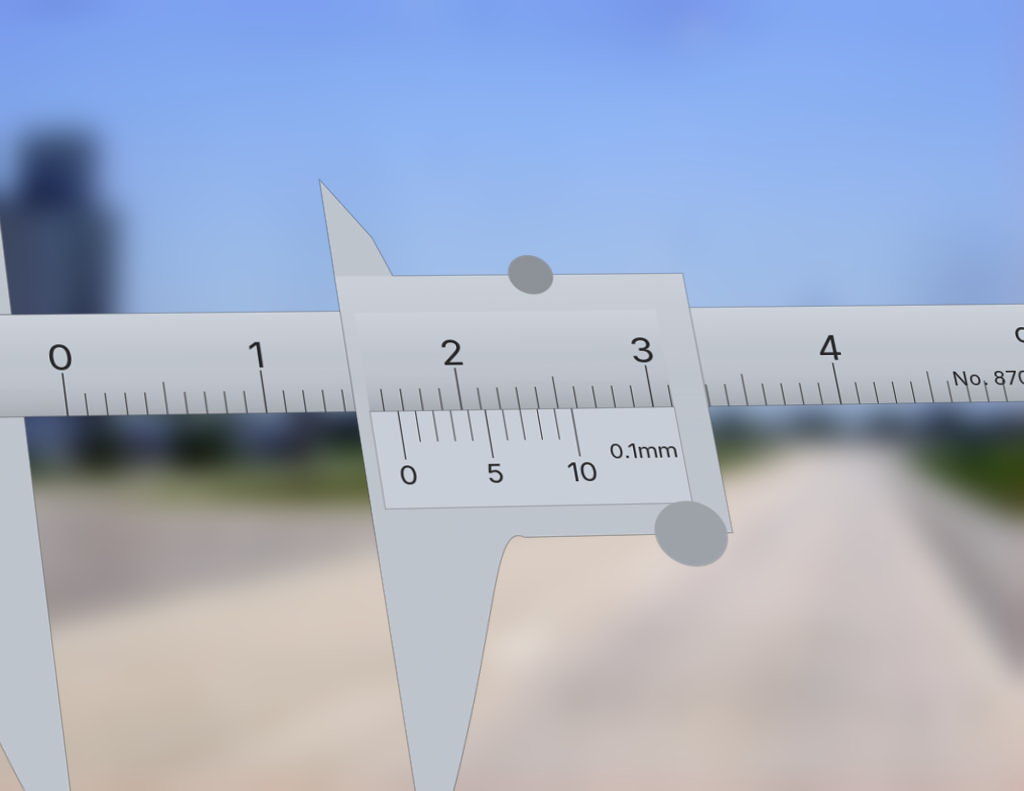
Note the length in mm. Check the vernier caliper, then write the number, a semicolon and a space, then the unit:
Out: 16.7; mm
